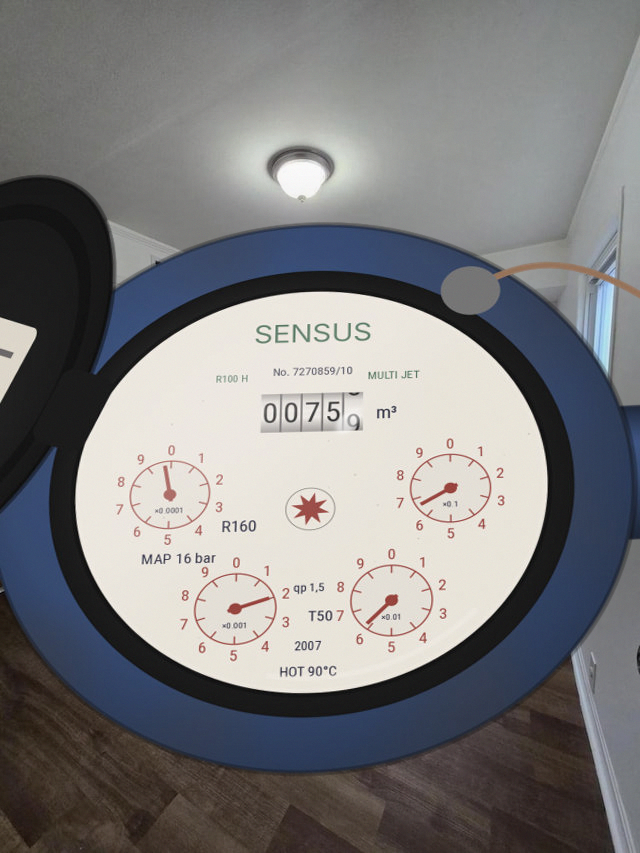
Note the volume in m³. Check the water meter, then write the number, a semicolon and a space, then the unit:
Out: 758.6619; m³
